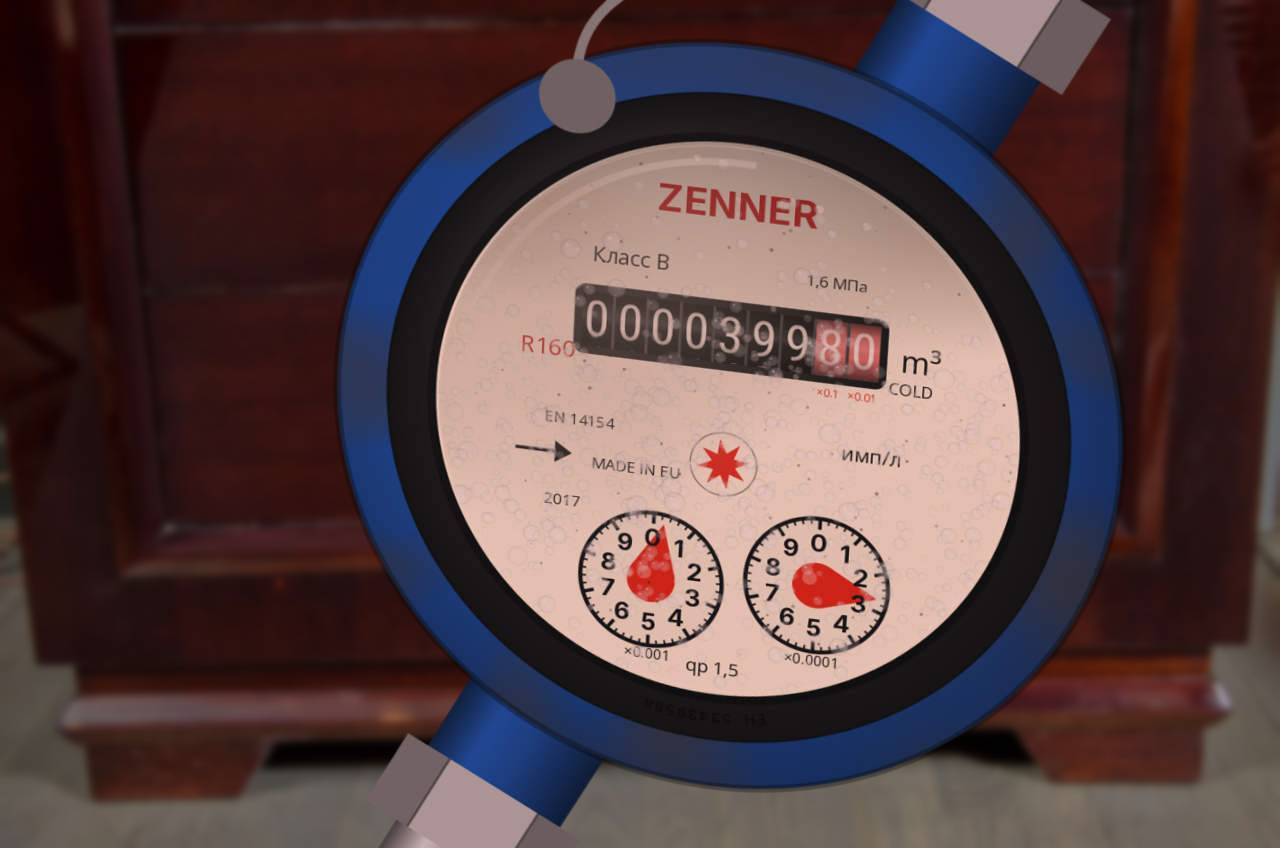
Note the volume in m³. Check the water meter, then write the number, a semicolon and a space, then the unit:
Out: 399.8002; m³
